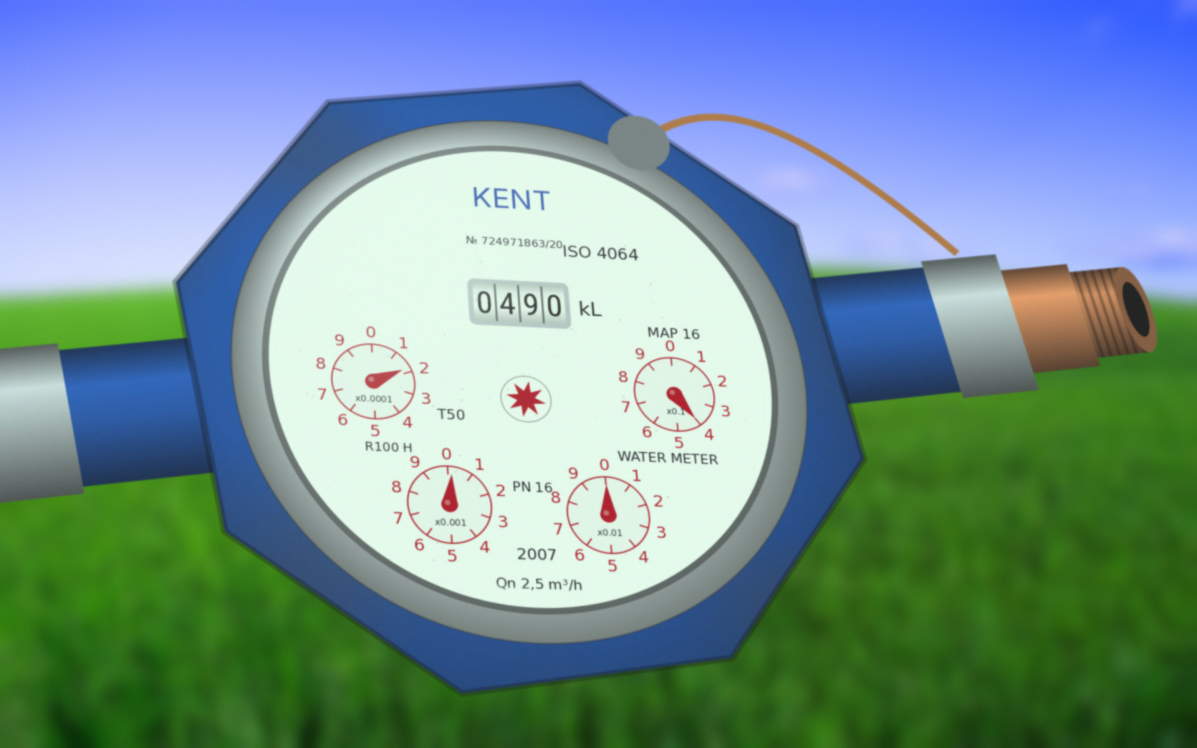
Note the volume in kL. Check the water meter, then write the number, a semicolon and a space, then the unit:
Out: 490.4001; kL
